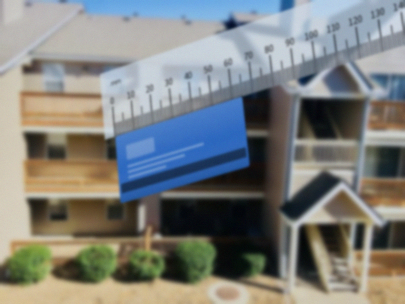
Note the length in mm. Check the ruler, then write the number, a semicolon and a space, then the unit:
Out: 65; mm
